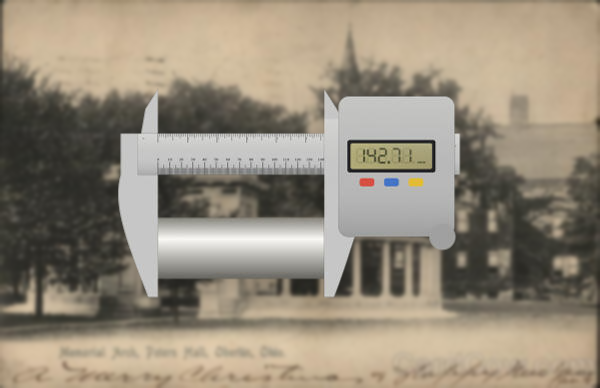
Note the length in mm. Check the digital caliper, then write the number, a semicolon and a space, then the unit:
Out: 142.71; mm
